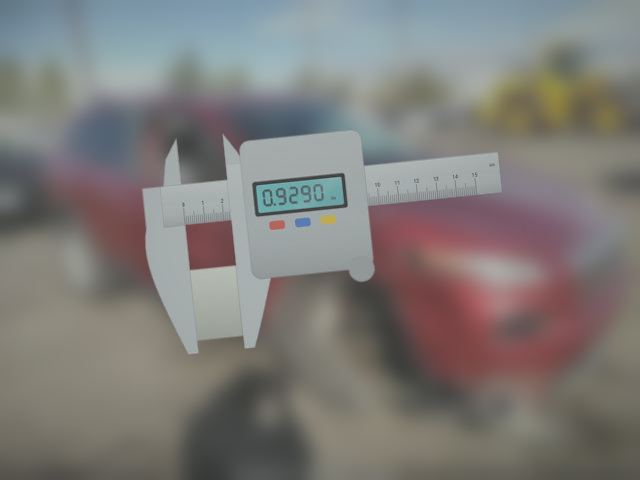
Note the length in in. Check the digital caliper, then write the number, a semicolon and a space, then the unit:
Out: 0.9290; in
